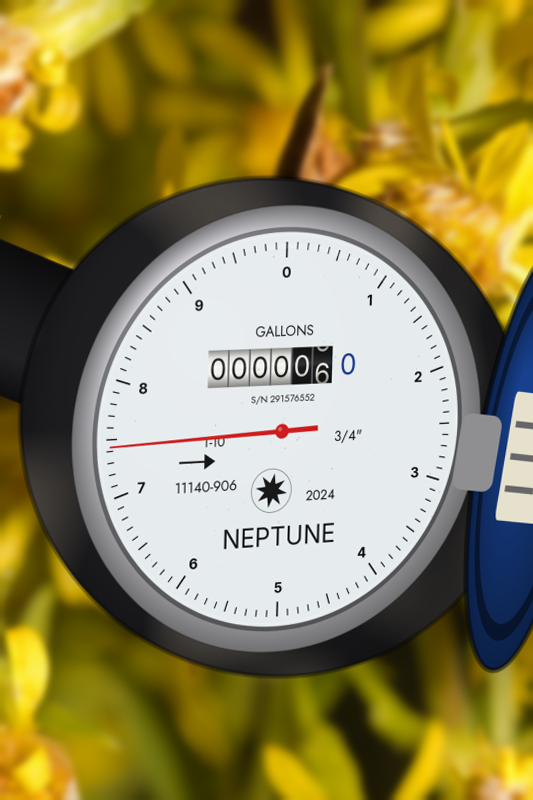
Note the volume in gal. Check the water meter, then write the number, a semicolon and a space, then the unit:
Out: 57.4; gal
